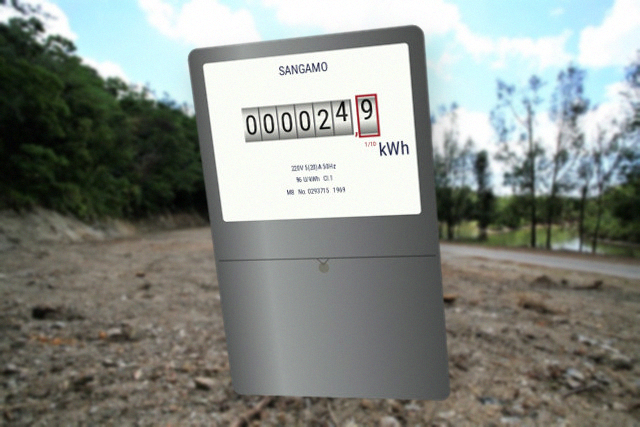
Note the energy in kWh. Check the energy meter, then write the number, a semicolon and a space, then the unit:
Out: 24.9; kWh
